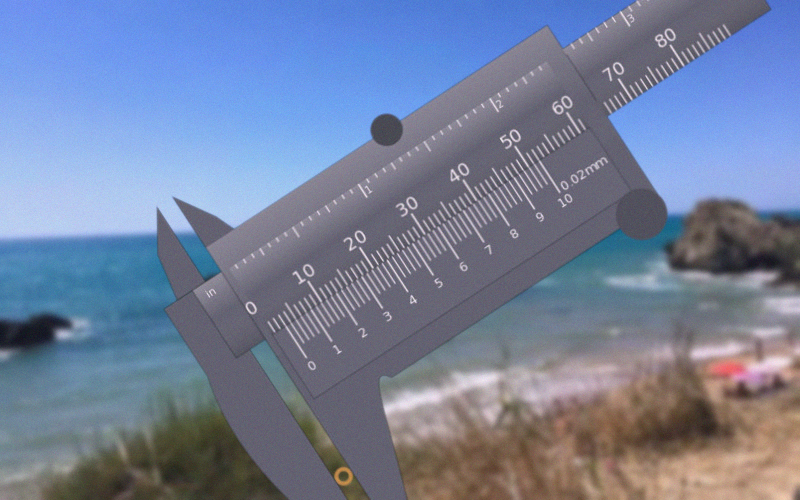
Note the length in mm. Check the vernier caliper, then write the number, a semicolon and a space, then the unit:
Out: 3.0; mm
